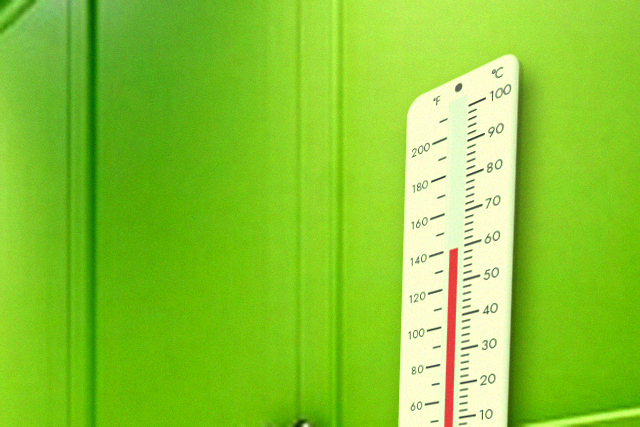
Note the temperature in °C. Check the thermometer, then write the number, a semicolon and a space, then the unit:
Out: 60; °C
